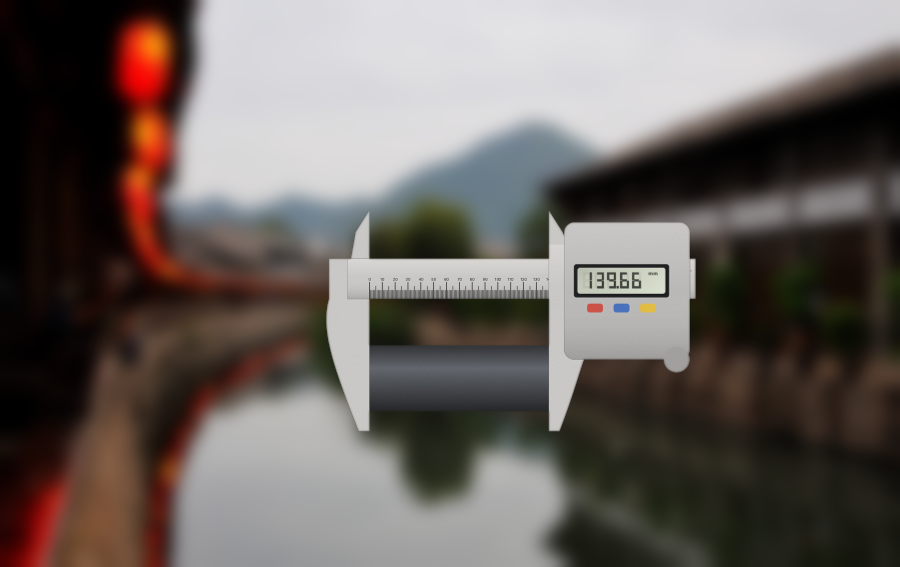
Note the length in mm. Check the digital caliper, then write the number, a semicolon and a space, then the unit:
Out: 139.66; mm
